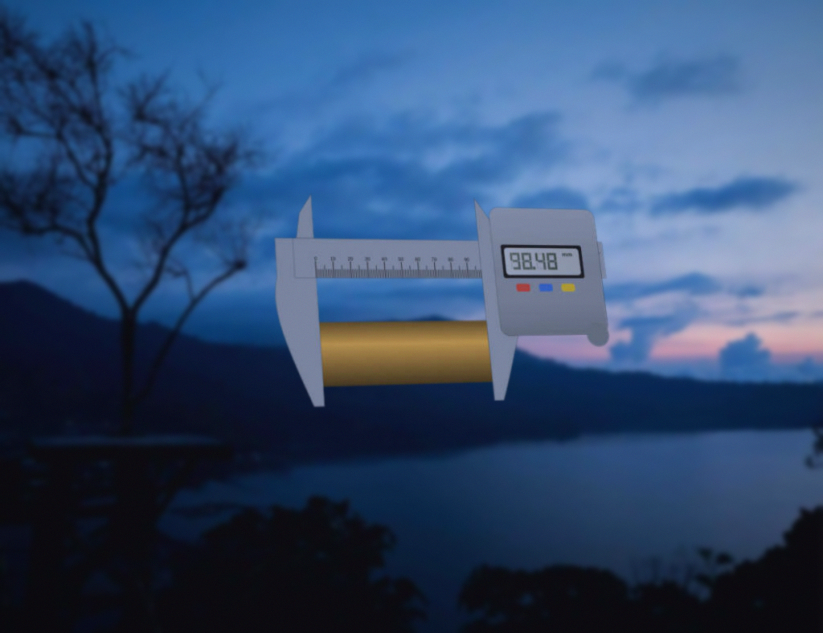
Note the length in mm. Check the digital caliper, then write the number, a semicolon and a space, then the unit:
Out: 98.48; mm
